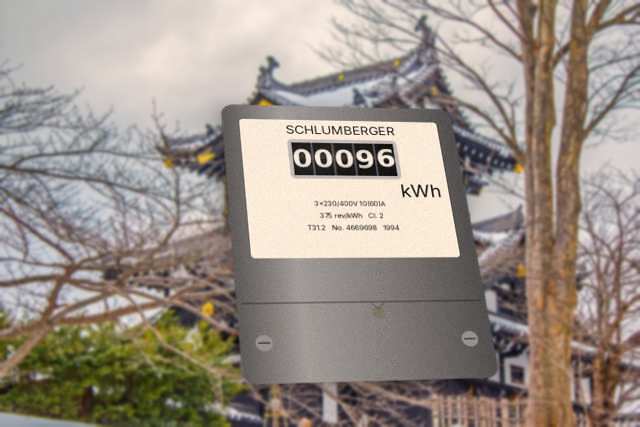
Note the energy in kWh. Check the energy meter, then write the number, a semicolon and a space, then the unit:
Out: 96; kWh
